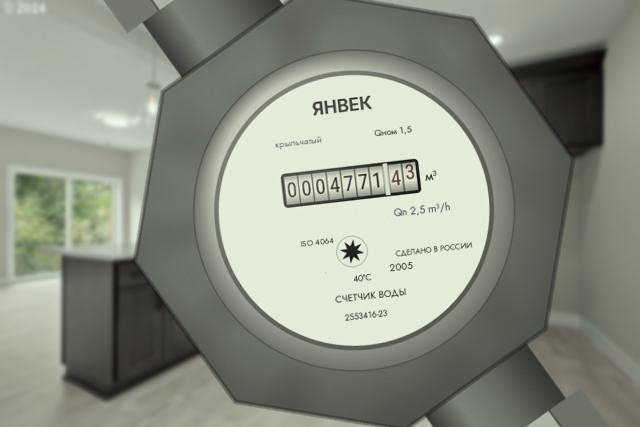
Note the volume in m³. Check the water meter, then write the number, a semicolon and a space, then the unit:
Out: 4771.43; m³
